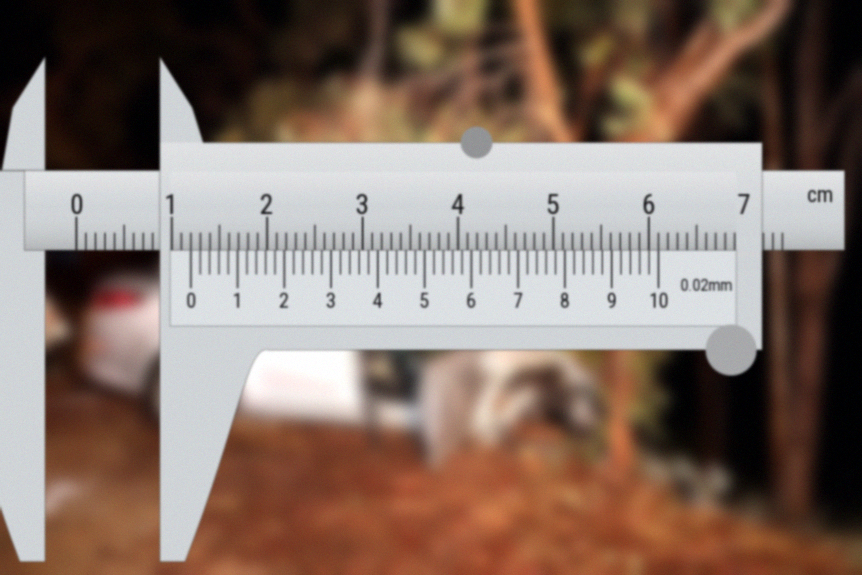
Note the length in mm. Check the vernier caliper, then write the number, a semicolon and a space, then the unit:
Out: 12.0; mm
